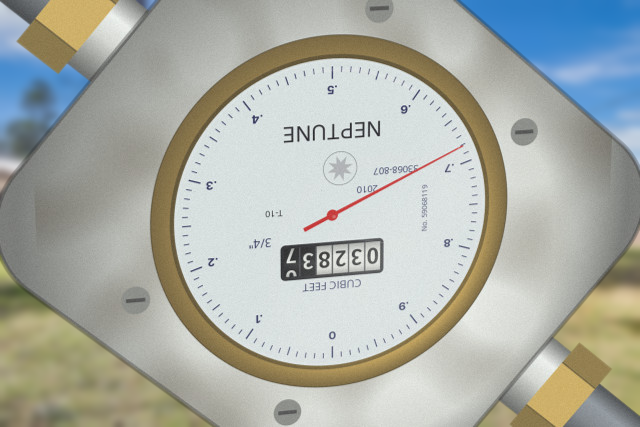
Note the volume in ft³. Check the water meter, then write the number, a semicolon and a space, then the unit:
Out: 32836.68; ft³
